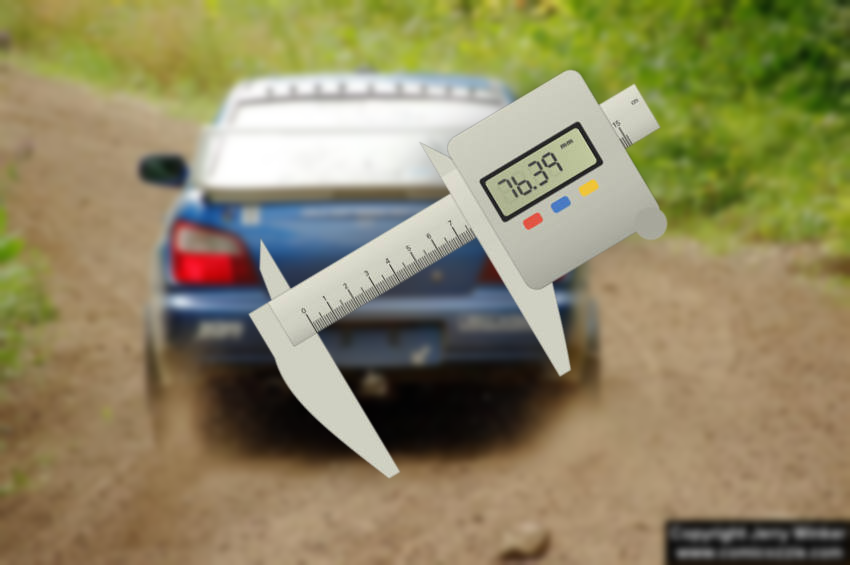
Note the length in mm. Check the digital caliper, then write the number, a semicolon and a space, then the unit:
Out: 76.39; mm
